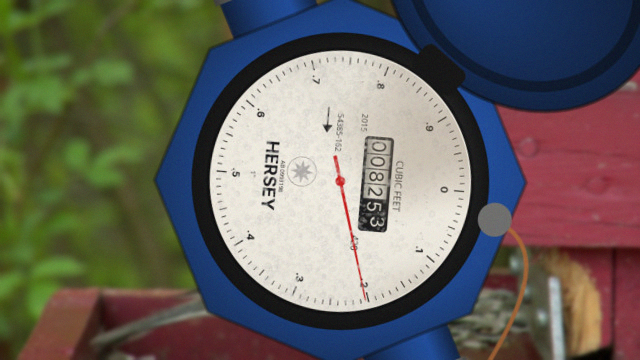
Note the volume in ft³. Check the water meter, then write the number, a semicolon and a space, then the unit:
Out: 8253.20; ft³
